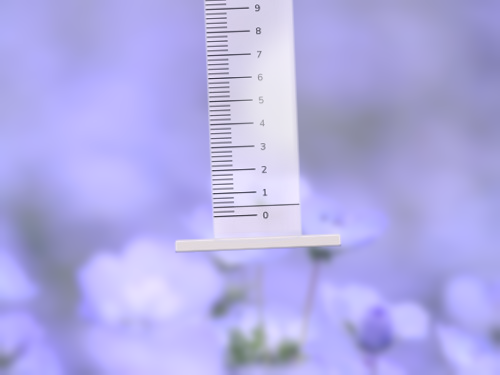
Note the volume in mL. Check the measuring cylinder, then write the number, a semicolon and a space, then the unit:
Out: 0.4; mL
